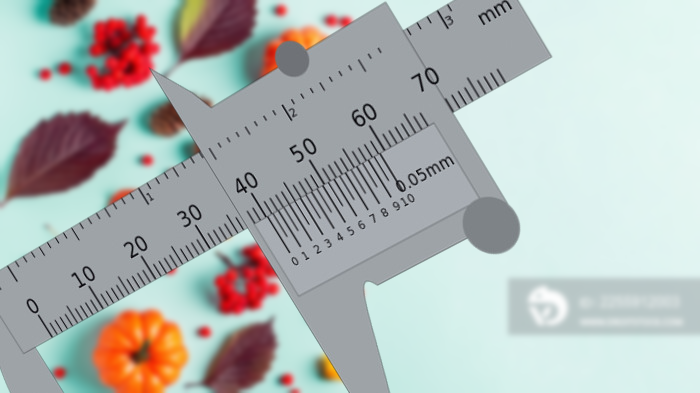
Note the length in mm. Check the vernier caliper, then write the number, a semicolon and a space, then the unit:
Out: 40.2; mm
